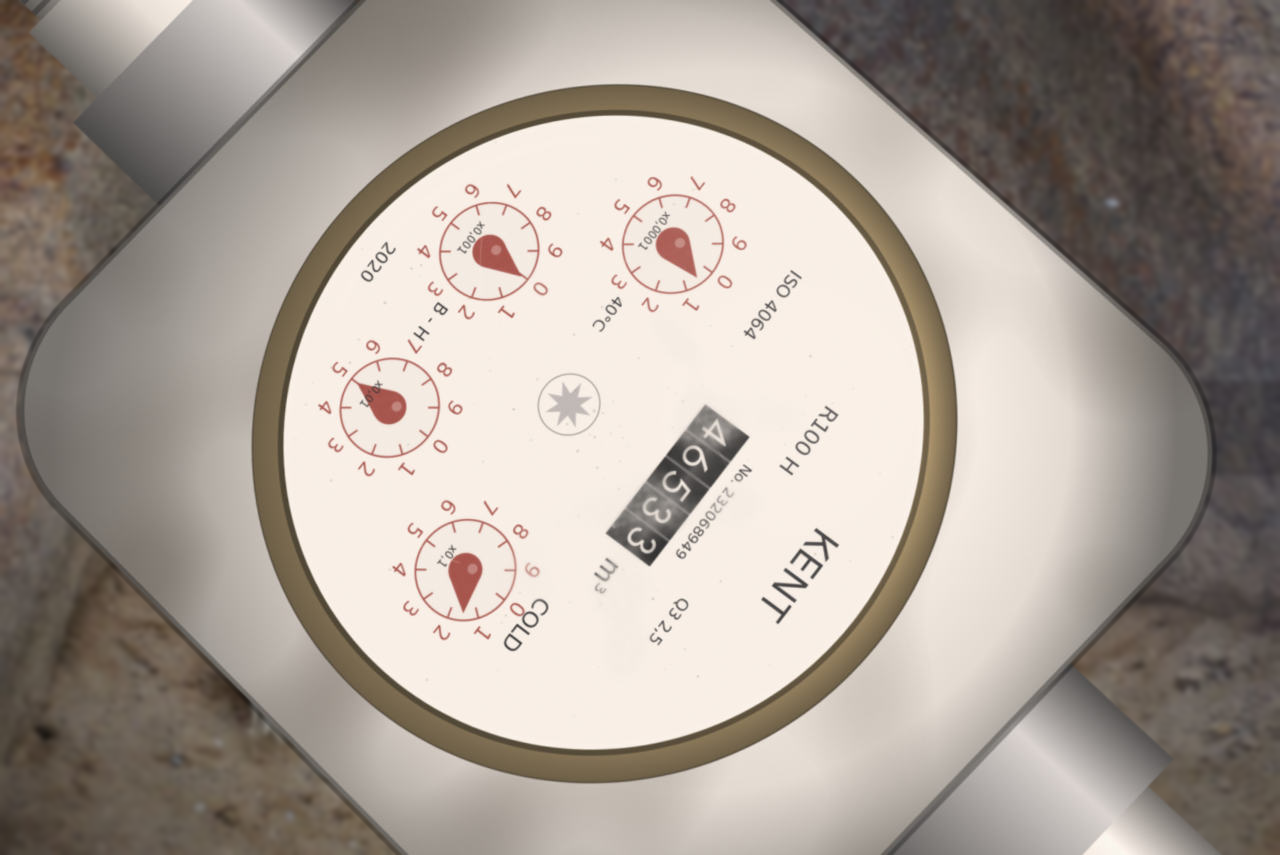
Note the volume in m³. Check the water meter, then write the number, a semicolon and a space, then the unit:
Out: 46533.1500; m³
